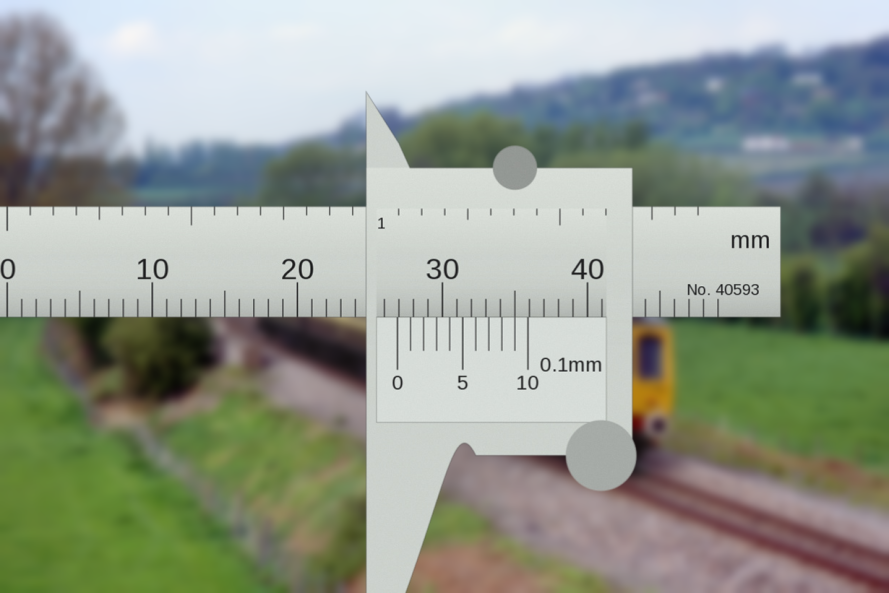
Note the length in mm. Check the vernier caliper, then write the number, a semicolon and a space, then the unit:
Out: 26.9; mm
